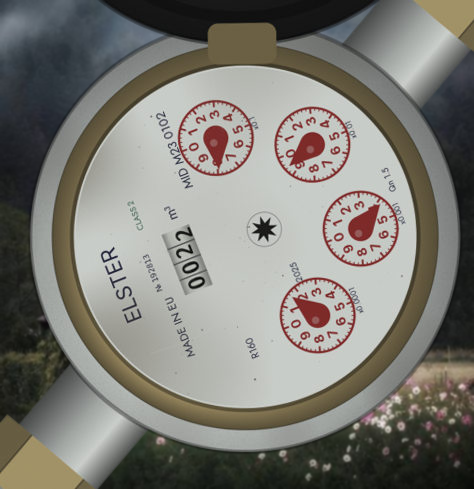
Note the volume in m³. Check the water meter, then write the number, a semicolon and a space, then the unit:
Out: 21.7941; m³
